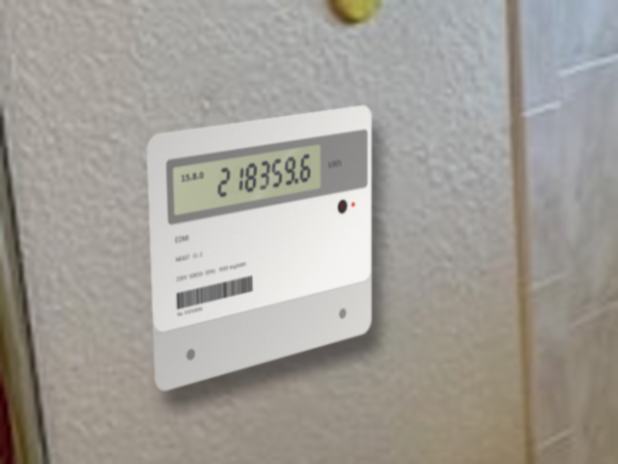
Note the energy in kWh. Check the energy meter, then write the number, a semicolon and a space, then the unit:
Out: 218359.6; kWh
